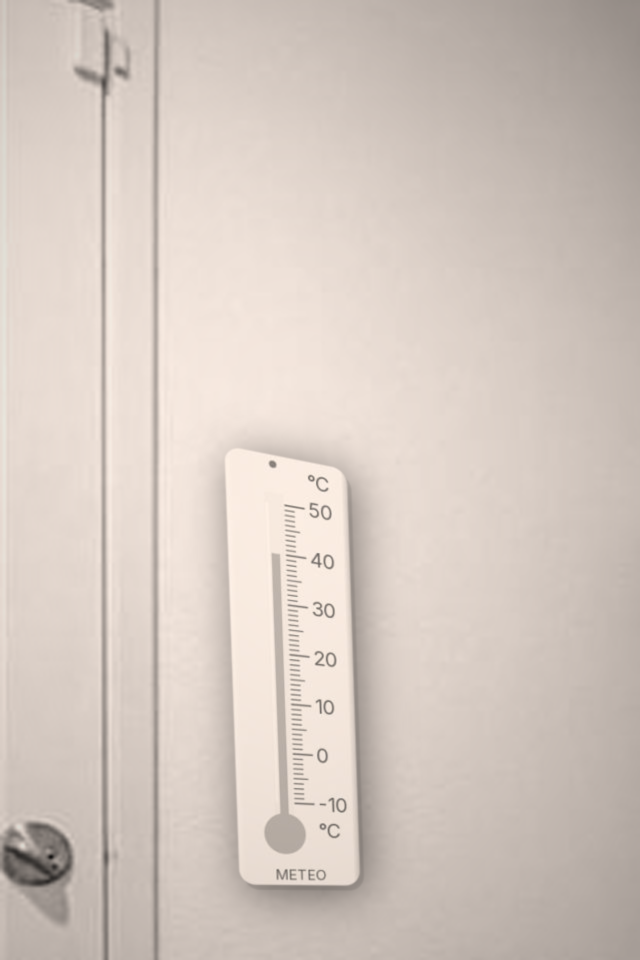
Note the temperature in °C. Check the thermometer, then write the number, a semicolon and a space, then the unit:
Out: 40; °C
